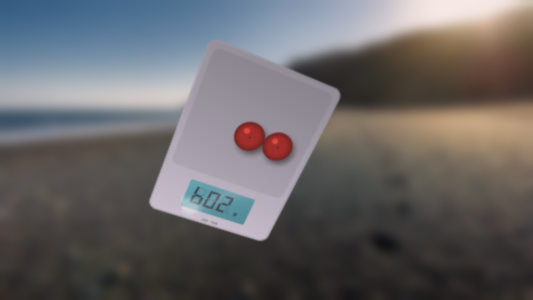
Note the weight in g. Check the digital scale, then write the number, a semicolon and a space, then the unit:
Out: 602; g
